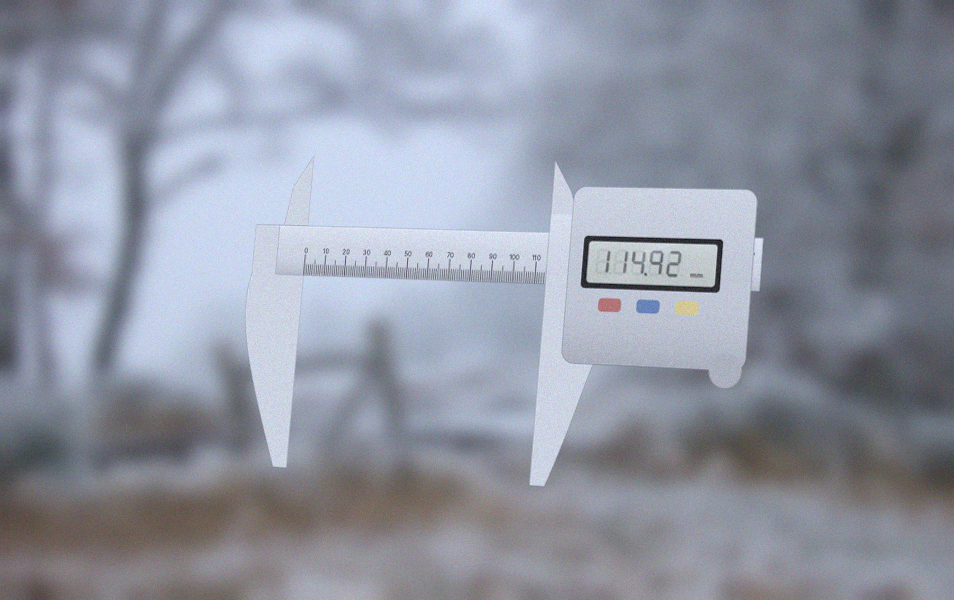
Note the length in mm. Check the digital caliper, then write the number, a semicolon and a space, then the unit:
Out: 114.92; mm
